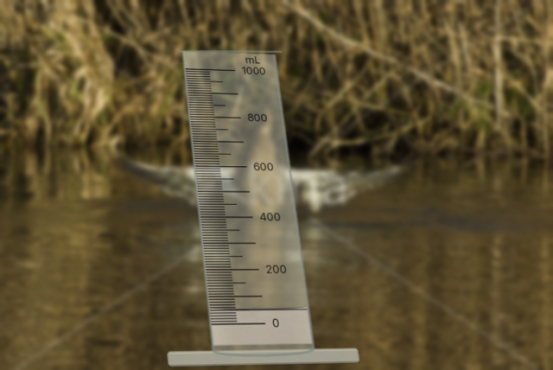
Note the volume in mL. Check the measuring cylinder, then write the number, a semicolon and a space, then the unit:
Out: 50; mL
